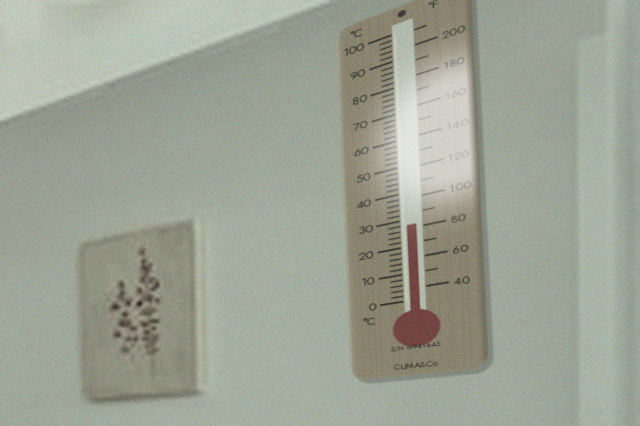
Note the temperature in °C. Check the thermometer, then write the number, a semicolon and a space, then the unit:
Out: 28; °C
